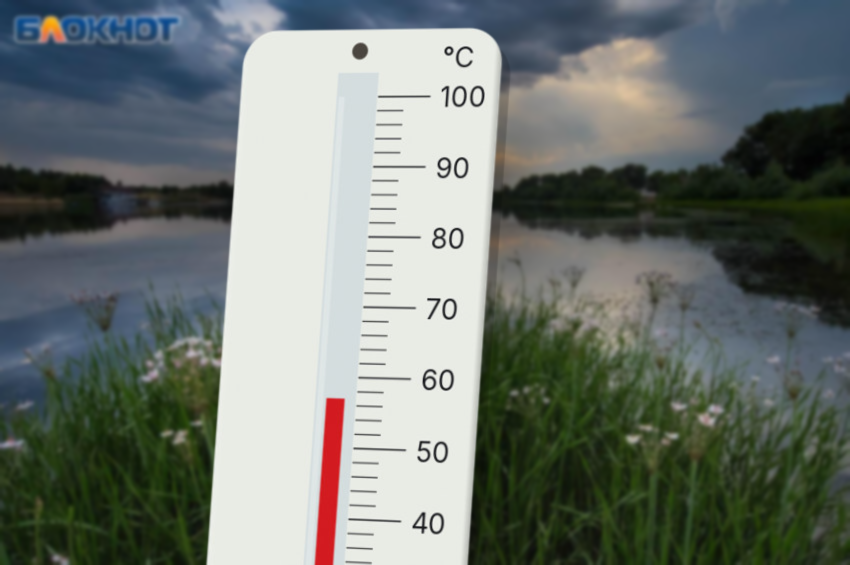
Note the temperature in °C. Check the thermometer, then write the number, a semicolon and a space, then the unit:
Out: 57; °C
